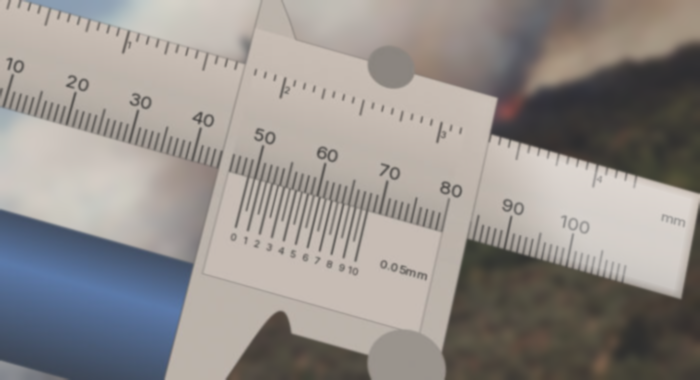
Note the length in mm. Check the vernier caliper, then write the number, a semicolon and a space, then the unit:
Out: 49.0; mm
